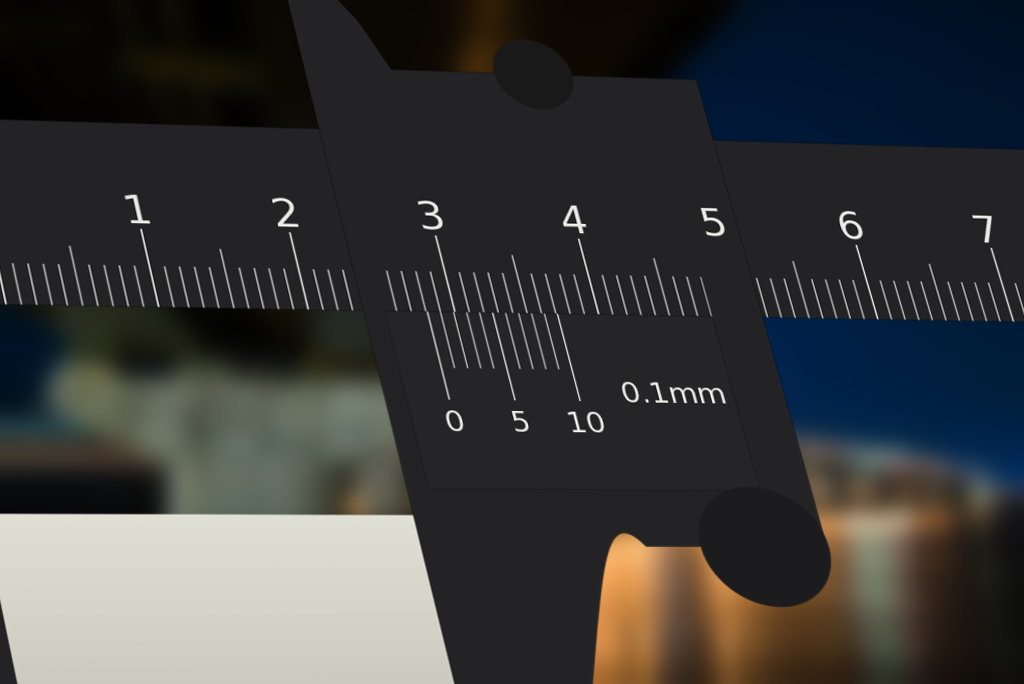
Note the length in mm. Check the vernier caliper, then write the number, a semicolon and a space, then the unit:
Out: 28.1; mm
